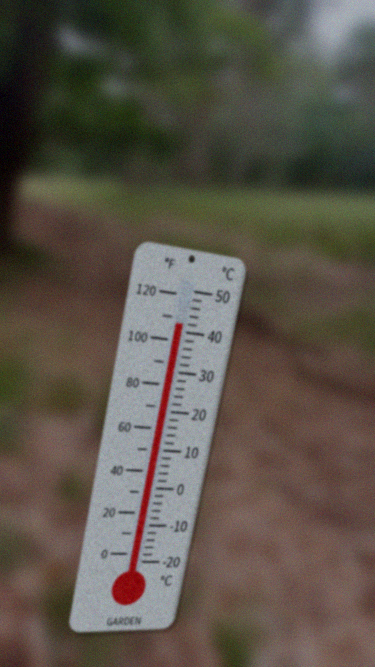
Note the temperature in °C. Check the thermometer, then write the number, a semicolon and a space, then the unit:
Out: 42; °C
